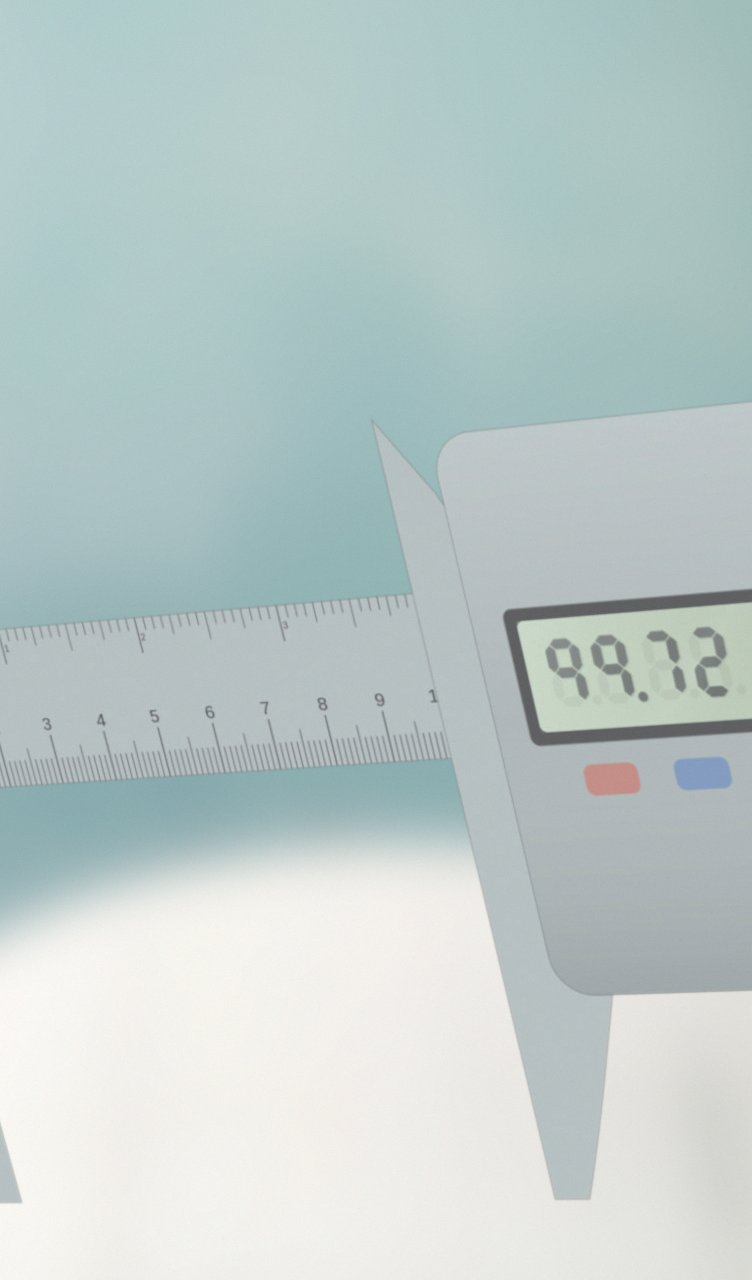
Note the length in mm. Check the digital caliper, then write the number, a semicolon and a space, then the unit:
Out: 99.72; mm
